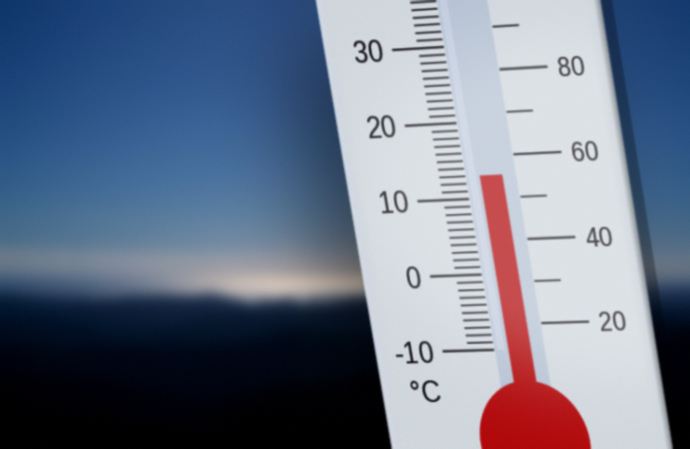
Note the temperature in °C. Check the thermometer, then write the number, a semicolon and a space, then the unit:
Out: 13; °C
